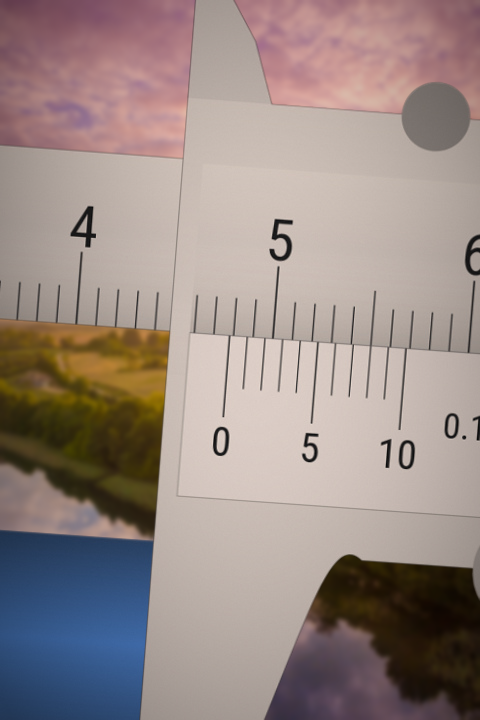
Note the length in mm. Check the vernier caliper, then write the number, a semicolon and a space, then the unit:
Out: 47.8; mm
